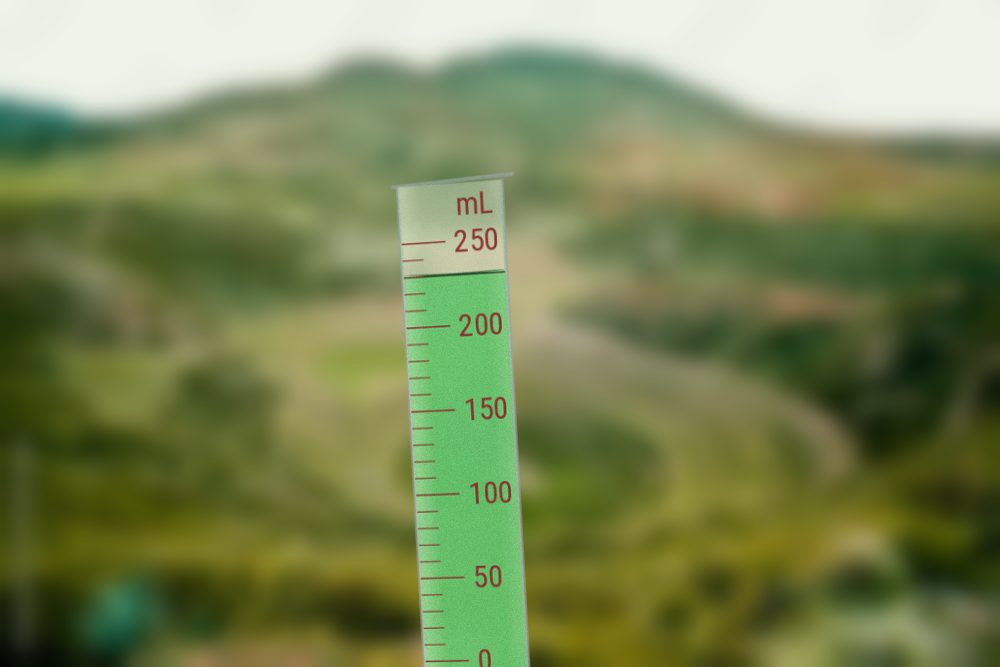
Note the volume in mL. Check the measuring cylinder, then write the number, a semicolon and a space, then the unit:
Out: 230; mL
